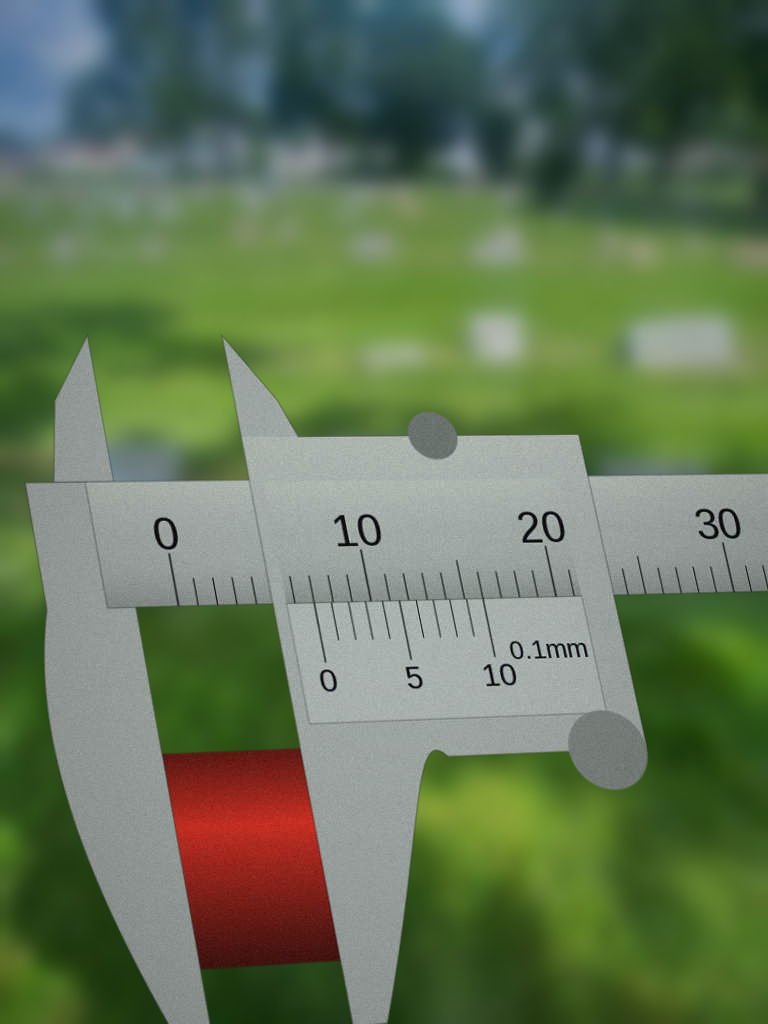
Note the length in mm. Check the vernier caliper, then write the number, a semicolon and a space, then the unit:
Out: 7.0; mm
